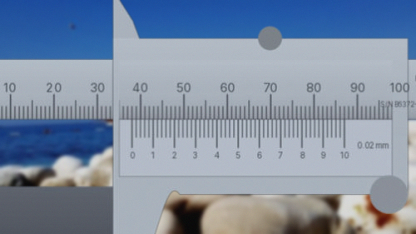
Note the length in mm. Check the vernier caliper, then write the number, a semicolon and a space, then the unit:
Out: 38.0; mm
